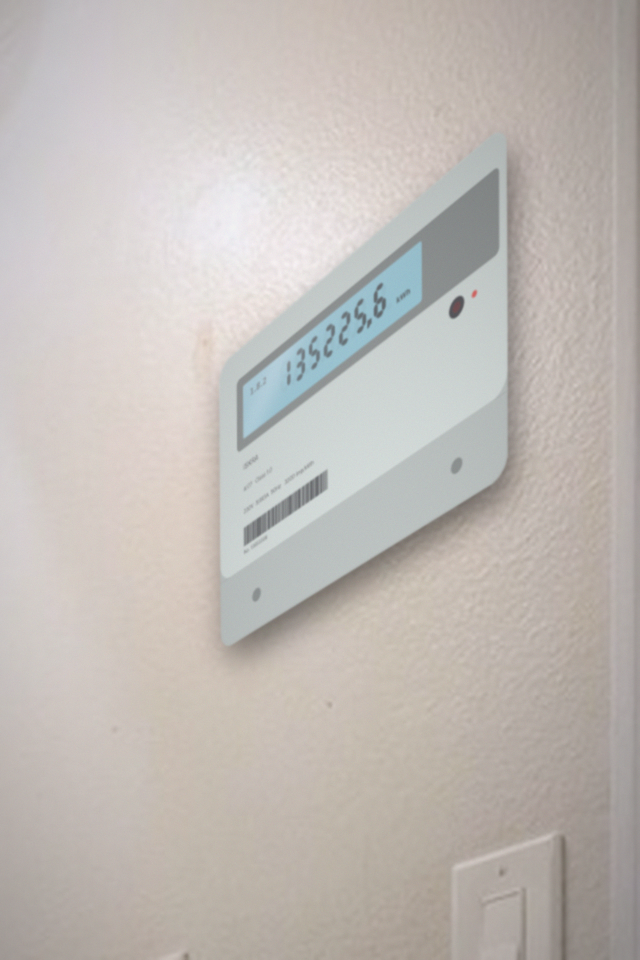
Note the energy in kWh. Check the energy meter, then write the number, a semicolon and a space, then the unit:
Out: 135225.6; kWh
